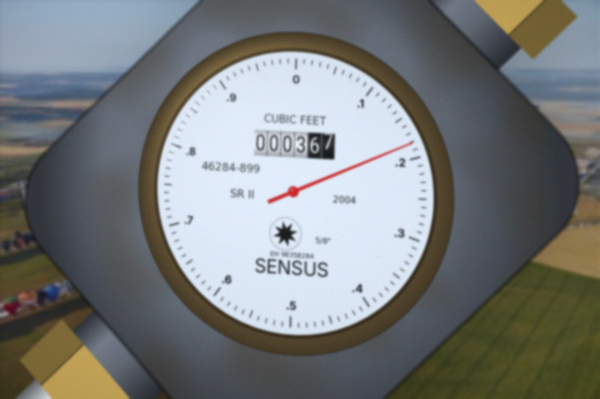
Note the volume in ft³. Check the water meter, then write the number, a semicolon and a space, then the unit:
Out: 367.18; ft³
